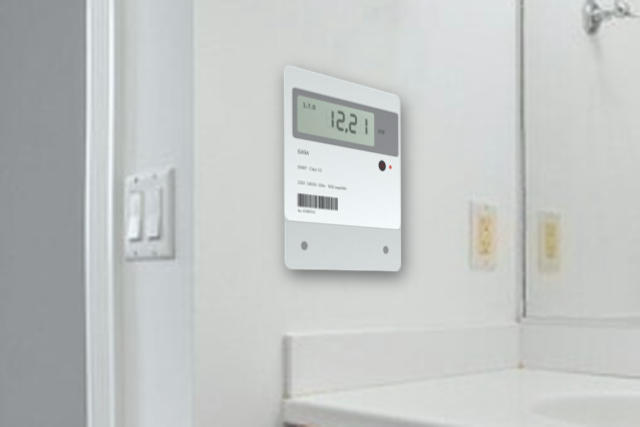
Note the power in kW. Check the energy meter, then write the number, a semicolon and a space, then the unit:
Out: 12.21; kW
